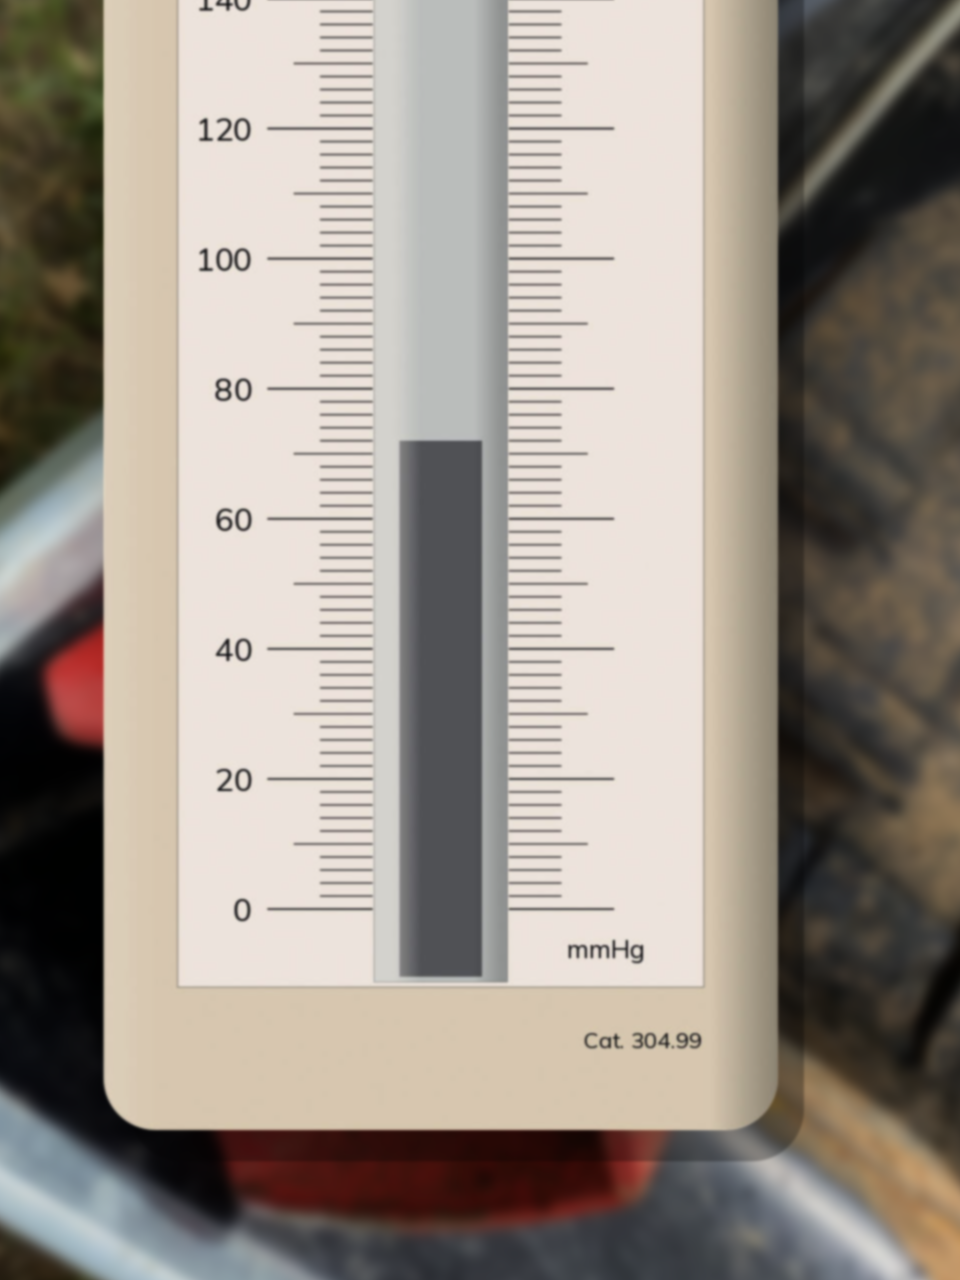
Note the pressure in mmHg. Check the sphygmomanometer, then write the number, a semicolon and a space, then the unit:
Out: 72; mmHg
